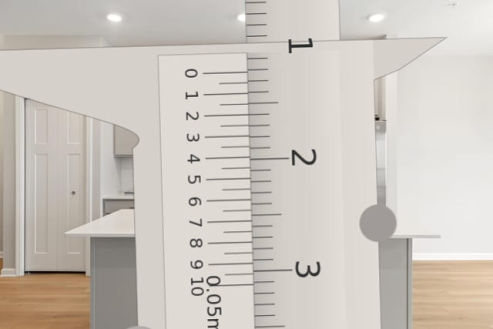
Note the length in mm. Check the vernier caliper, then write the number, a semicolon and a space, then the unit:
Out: 12.2; mm
